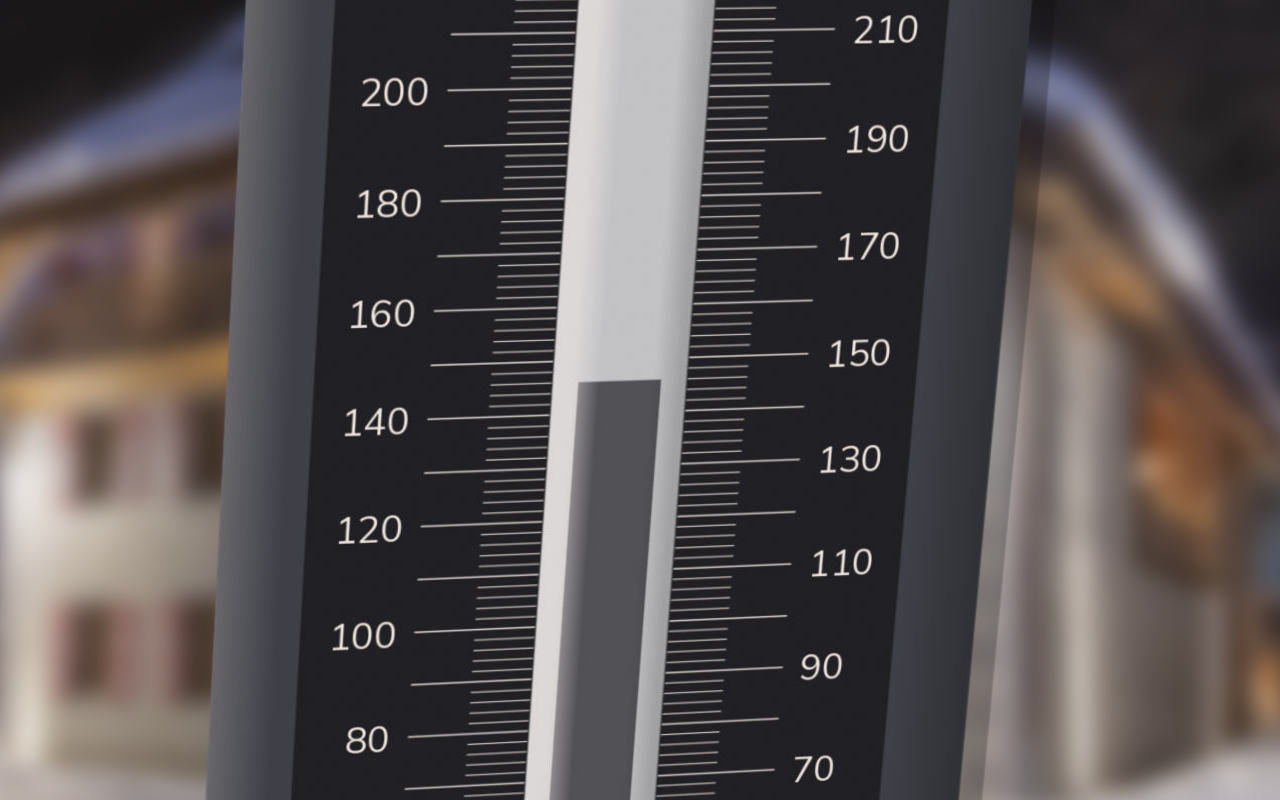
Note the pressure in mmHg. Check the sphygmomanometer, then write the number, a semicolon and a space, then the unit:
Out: 146; mmHg
